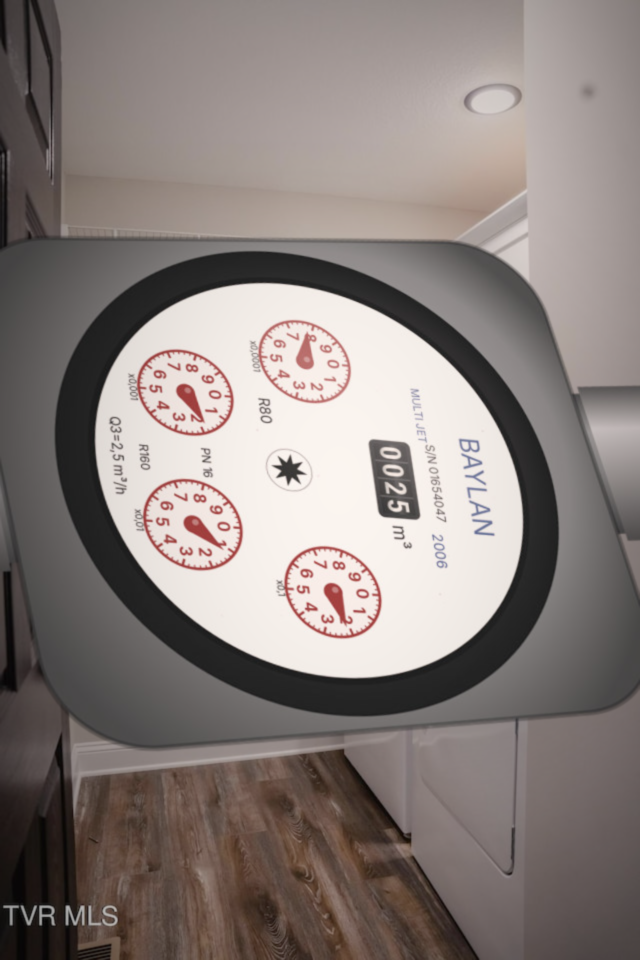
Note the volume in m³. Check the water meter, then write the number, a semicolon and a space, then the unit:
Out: 25.2117; m³
